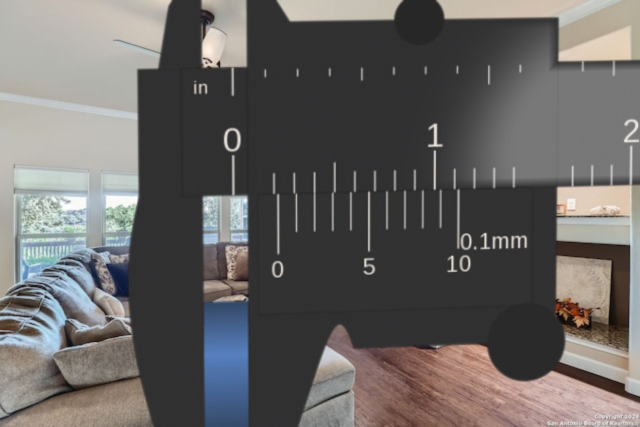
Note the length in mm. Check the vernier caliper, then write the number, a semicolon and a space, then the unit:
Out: 2.2; mm
